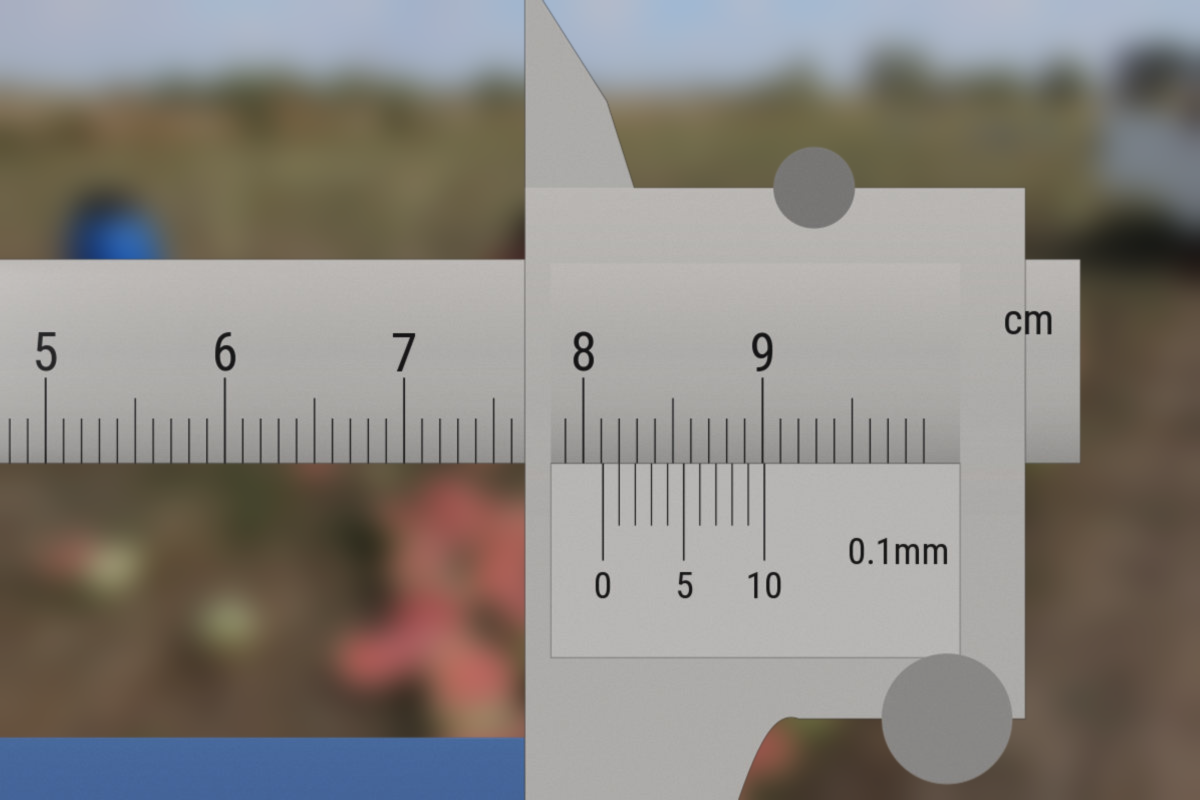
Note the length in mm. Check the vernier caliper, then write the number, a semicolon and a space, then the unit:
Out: 81.1; mm
